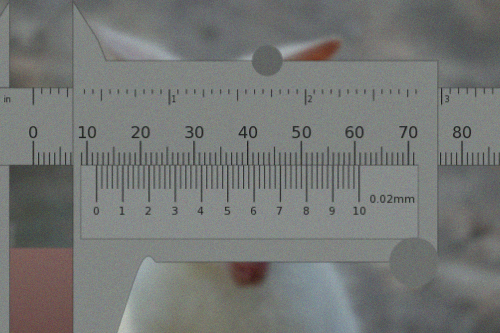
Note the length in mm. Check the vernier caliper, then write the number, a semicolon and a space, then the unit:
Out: 11.8; mm
